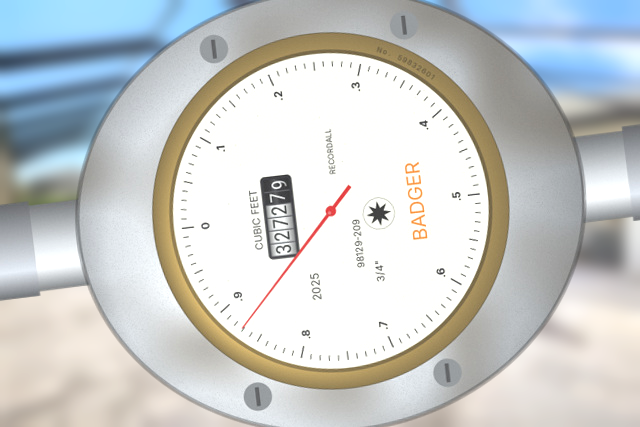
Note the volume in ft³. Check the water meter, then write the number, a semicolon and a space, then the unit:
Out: 327278.87; ft³
